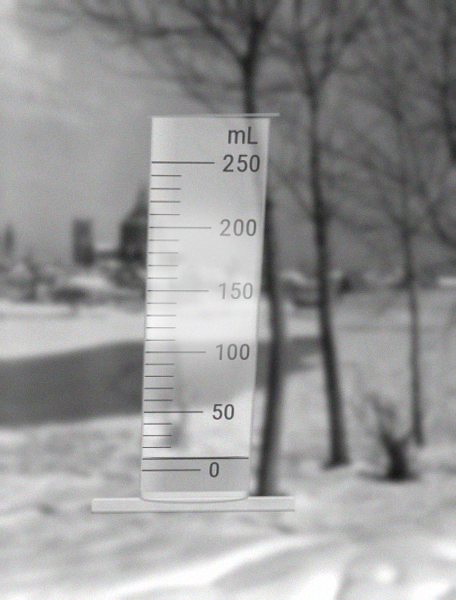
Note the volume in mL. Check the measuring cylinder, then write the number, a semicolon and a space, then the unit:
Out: 10; mL
